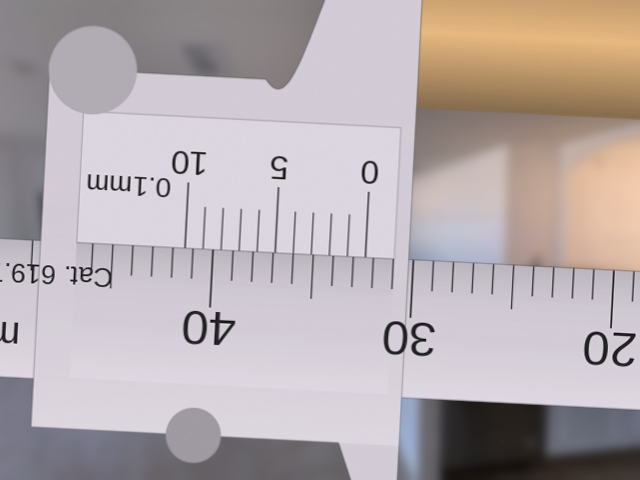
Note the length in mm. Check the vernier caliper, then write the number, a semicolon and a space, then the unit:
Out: 32.4; mm
